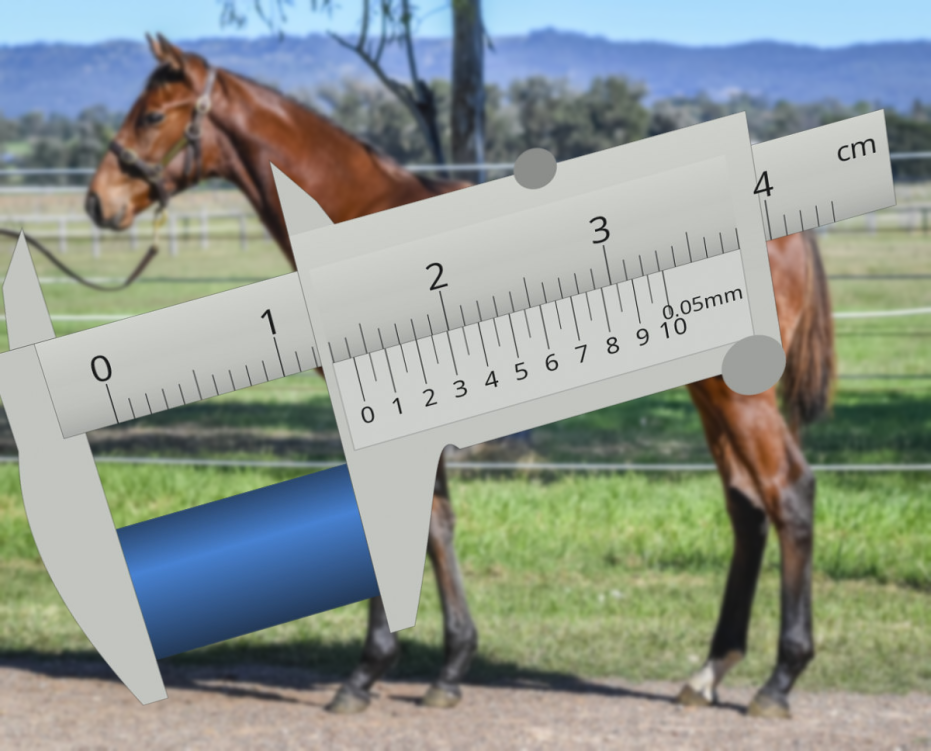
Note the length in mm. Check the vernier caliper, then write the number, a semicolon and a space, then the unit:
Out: 14.2; mm
